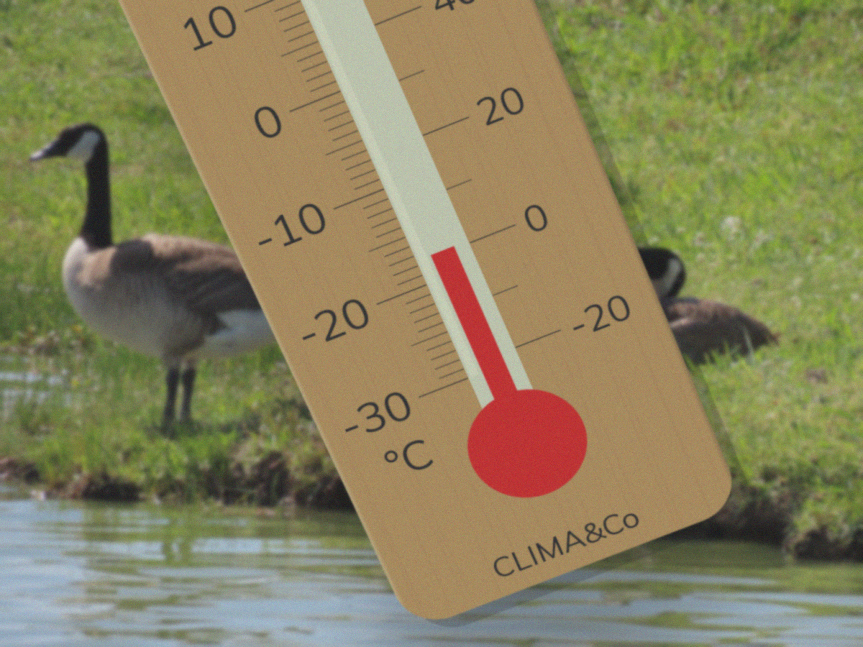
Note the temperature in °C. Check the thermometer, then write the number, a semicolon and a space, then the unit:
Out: -17.5; °C
